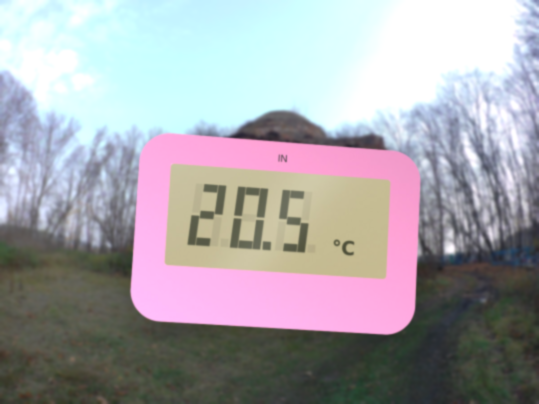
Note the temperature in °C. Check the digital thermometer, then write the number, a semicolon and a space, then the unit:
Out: 20.5; °C
